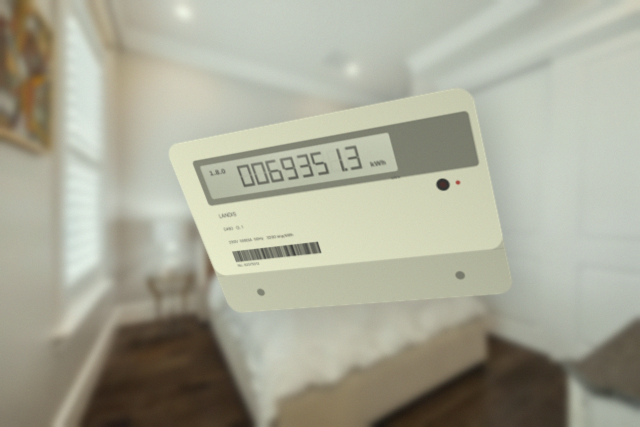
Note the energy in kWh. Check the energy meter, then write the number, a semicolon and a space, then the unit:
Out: 69351.3; kWh
